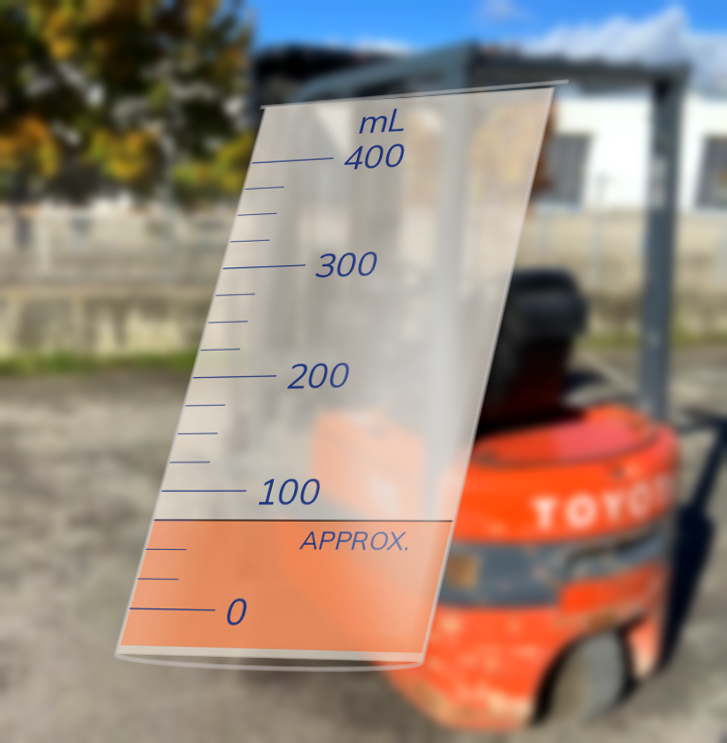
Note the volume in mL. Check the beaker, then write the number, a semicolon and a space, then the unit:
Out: 75; mL
